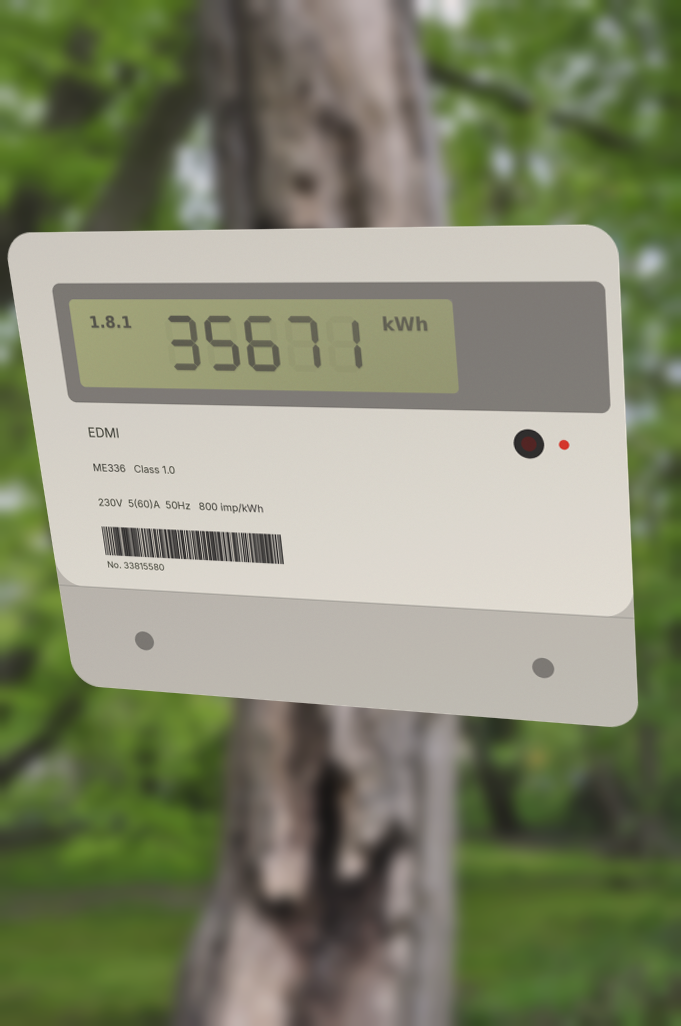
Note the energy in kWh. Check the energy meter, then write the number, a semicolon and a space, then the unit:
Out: 35671; kWh
